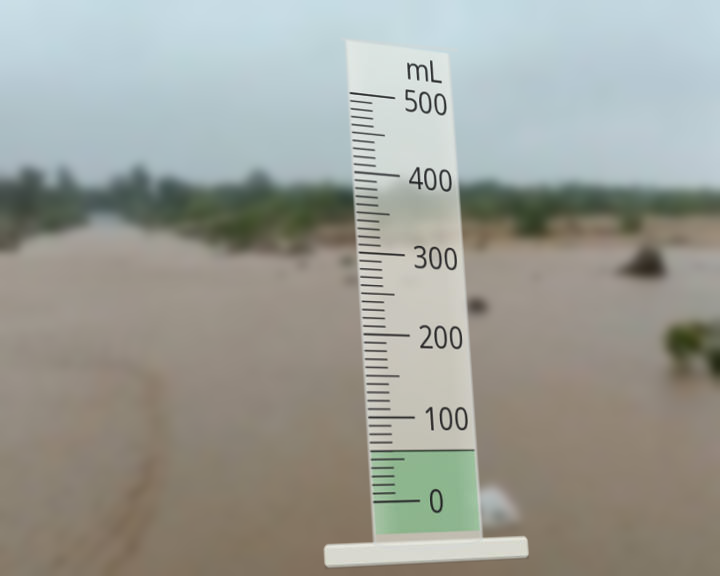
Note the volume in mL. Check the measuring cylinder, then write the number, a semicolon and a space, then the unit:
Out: 60; mL
